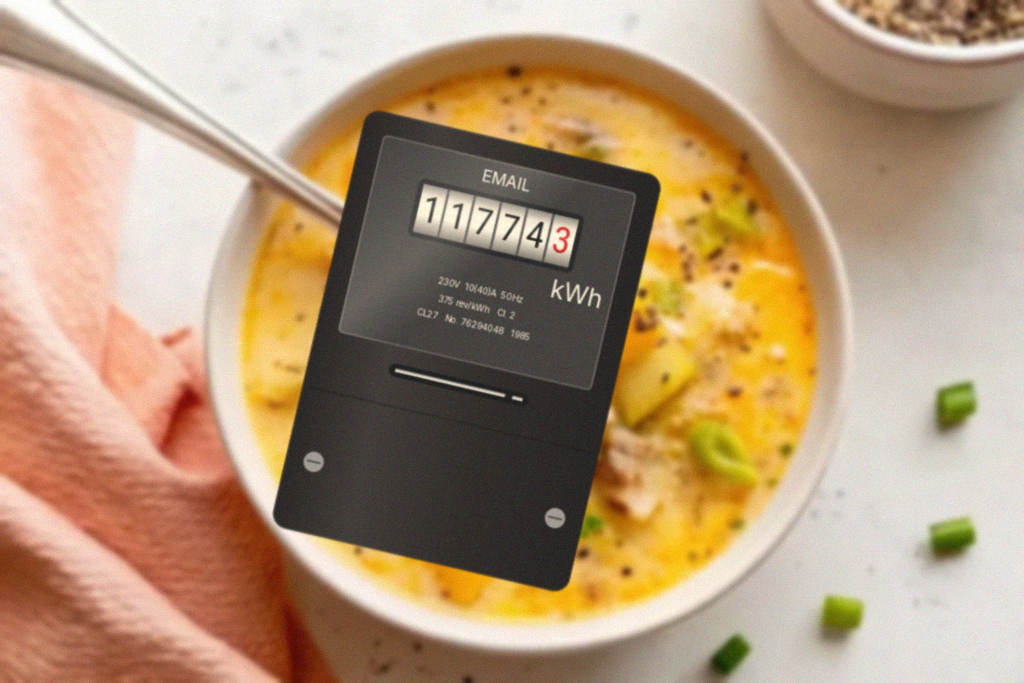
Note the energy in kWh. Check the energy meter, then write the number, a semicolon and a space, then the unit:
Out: 11774.3; kWh
